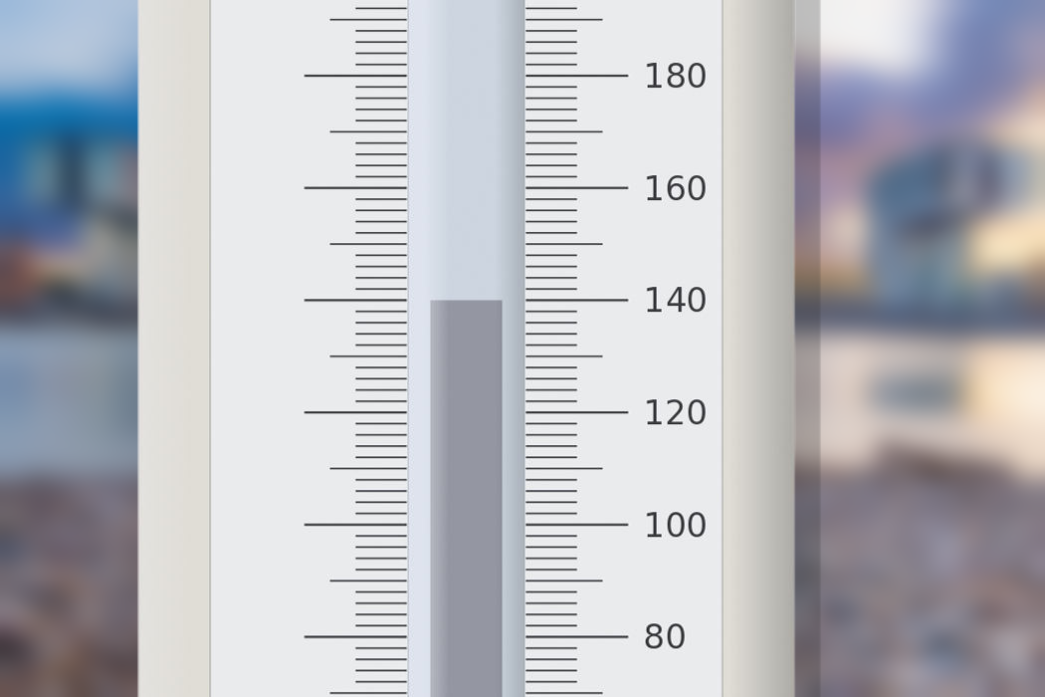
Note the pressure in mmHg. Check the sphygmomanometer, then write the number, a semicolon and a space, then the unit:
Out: 140; mmHg
